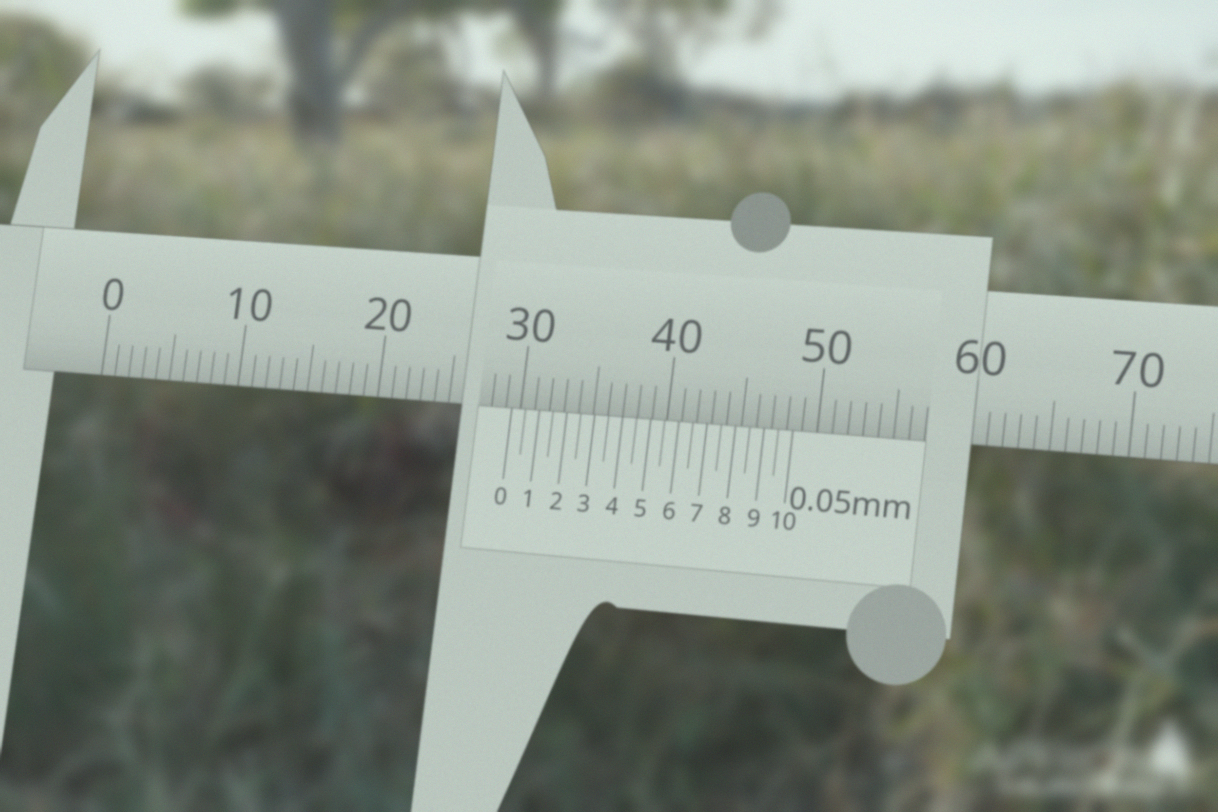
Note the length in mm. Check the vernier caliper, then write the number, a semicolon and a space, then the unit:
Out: 29.4; mm
